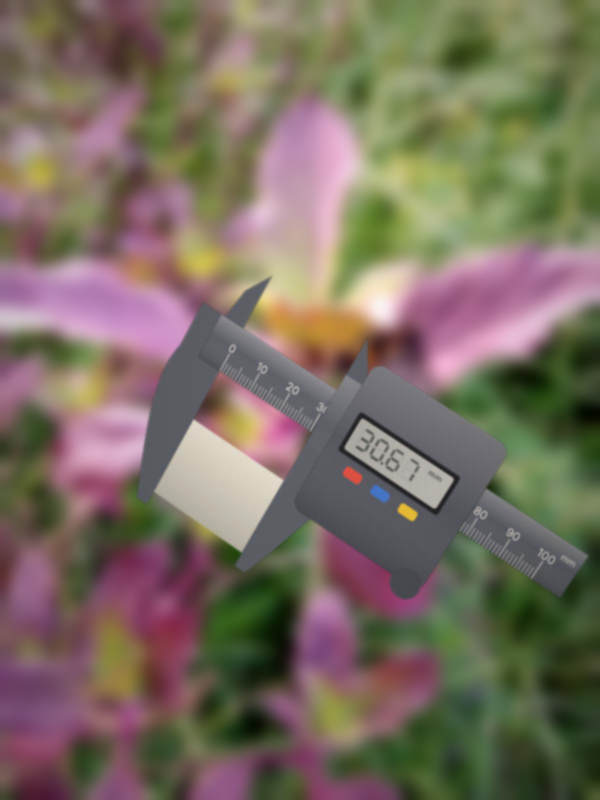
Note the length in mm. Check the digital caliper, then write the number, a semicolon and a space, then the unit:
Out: 30.67; mm
